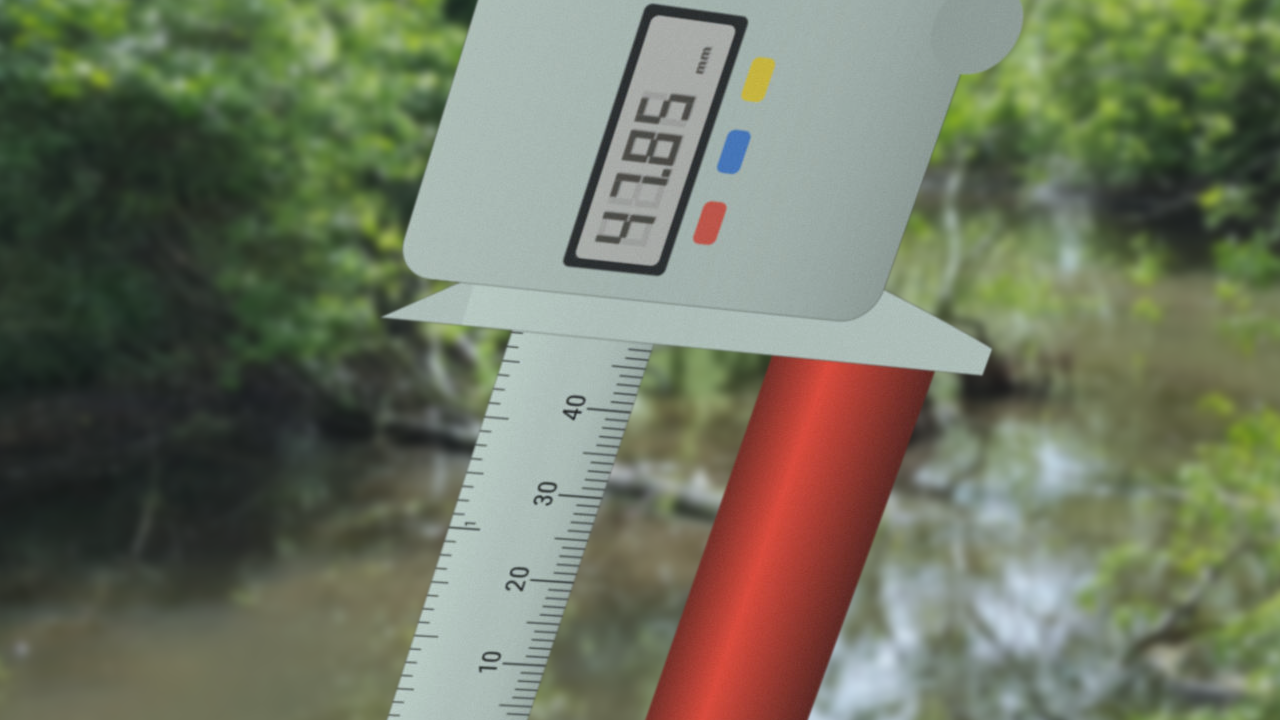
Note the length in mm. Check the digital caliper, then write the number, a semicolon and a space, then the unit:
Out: 47.85; mm
